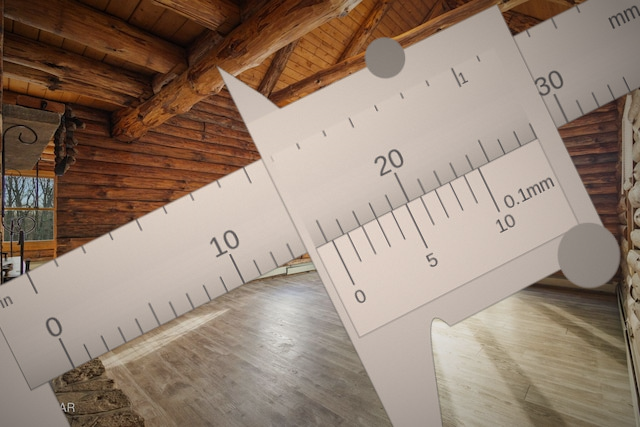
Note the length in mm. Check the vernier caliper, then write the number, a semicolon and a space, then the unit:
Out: 15.3; mm
